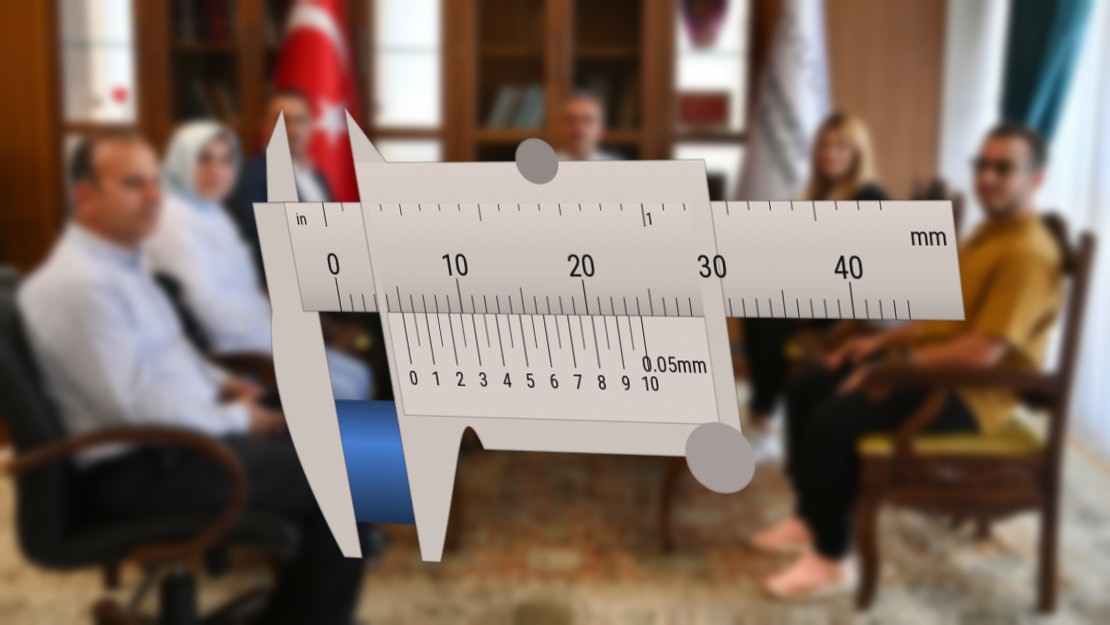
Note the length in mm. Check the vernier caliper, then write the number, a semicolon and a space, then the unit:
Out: 5.1; mm
